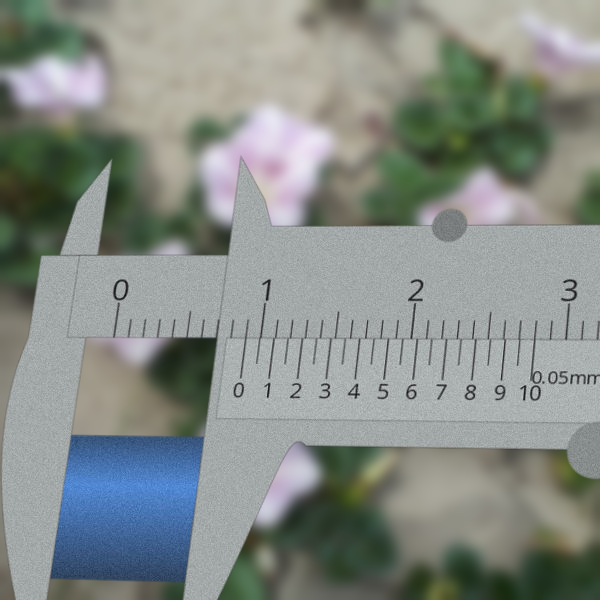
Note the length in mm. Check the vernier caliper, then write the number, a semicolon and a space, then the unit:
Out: 9.0; mm
